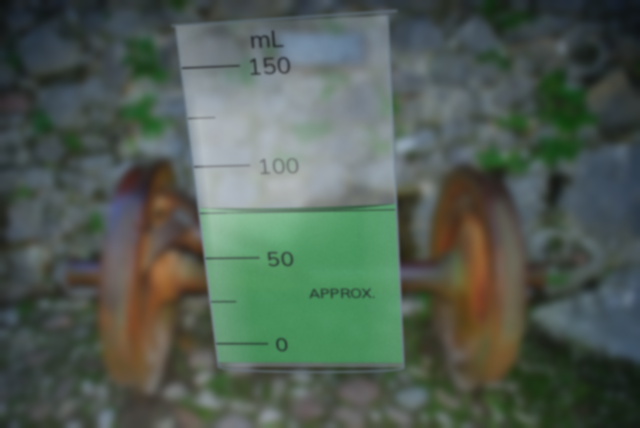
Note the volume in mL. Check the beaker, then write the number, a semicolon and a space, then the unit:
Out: 75; mL
